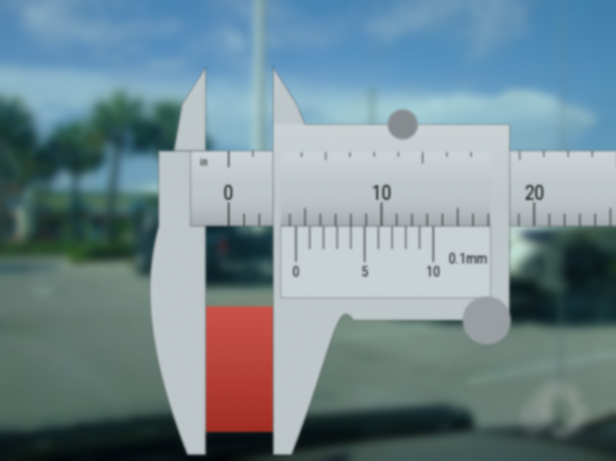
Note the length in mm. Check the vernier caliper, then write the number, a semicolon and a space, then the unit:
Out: 4.4; mm
